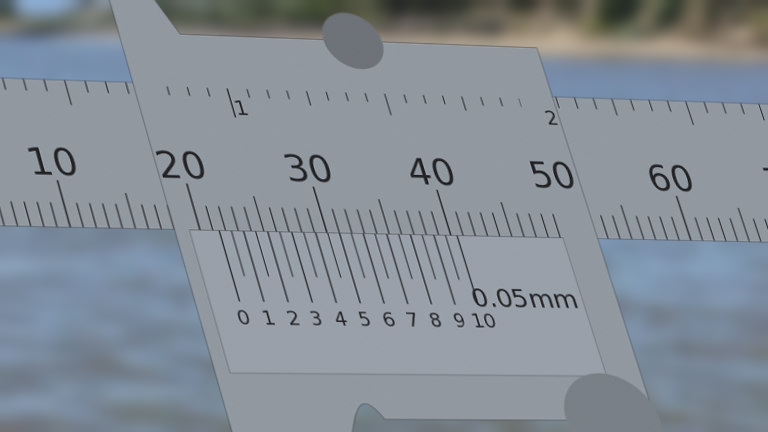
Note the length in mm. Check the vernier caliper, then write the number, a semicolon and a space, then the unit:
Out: 21.5; mm
